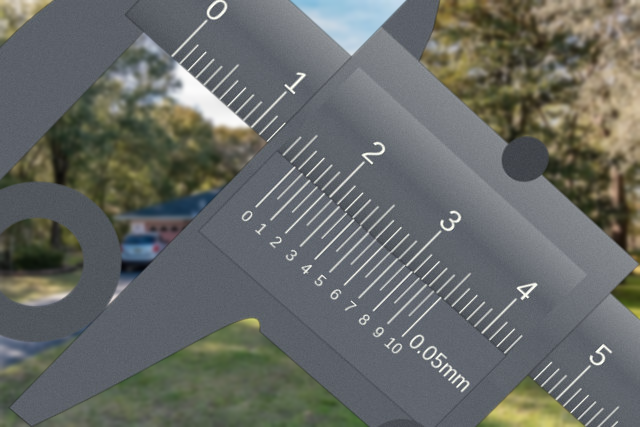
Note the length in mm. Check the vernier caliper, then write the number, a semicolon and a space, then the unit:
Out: 15.6; mm
